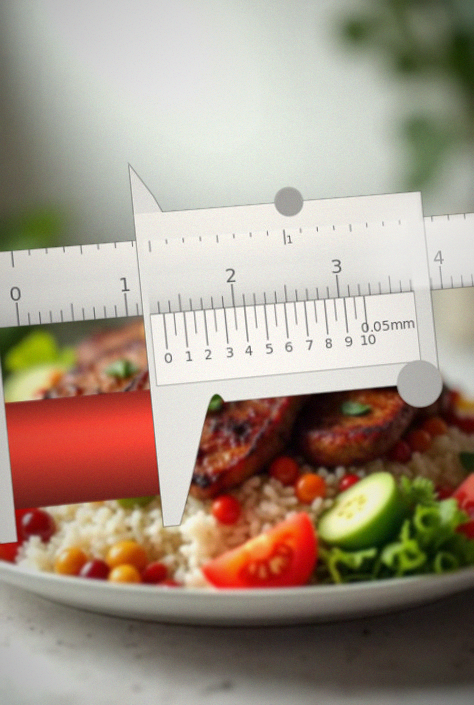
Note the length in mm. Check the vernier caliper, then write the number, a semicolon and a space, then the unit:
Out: 13.4; mm
